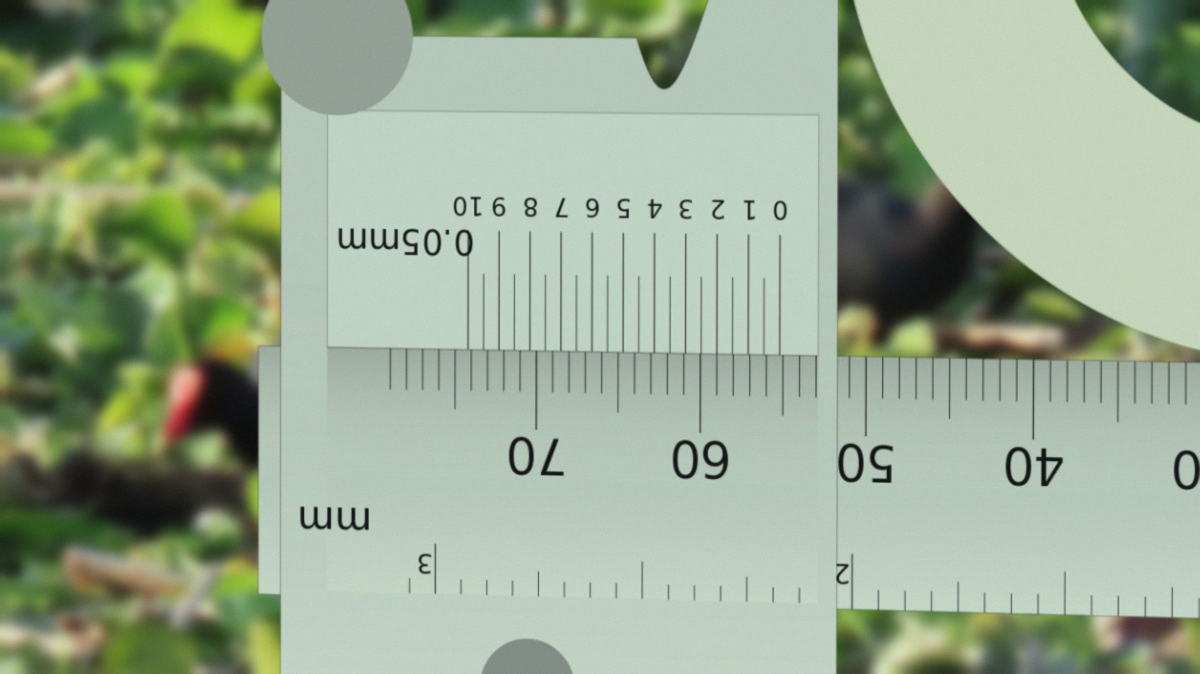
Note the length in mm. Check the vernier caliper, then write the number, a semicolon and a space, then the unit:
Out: 55.2; mm
